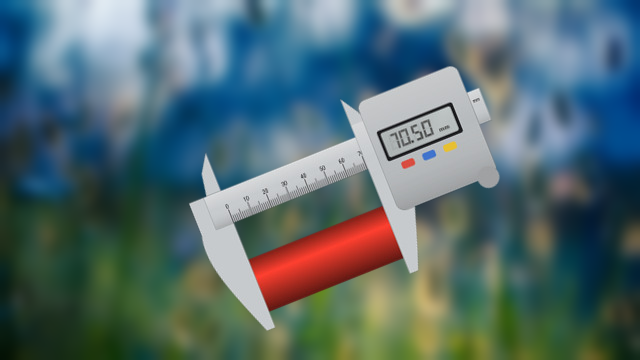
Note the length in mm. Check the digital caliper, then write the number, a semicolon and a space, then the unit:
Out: 70.50; mm
